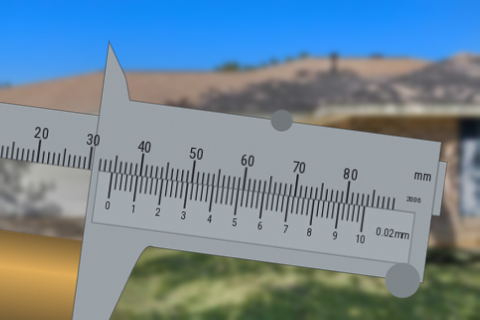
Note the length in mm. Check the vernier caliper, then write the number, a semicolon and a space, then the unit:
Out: 34.5; mm
